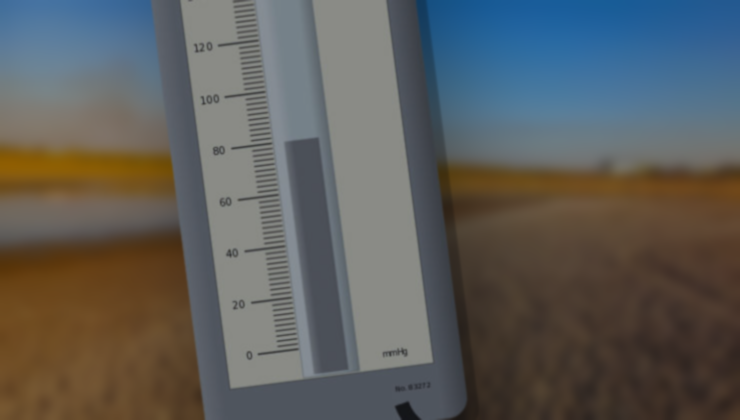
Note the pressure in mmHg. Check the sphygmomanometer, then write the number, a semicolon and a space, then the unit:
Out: 80; mmHg
